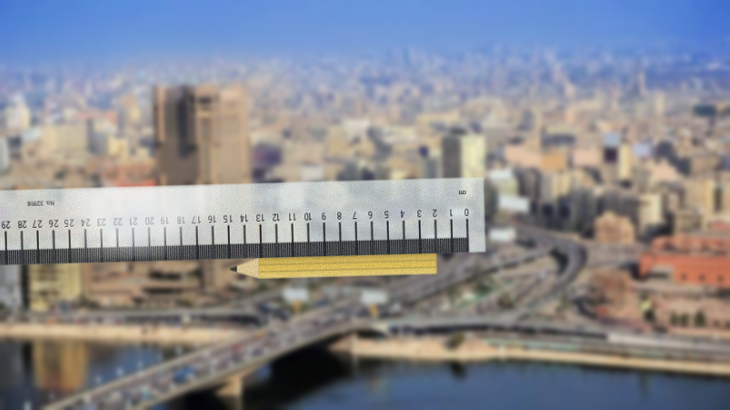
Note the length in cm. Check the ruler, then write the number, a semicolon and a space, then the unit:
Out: 13; cm
